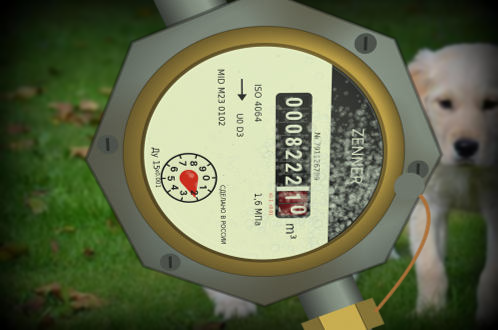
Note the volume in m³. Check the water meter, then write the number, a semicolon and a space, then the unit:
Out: 8222.102; m³
